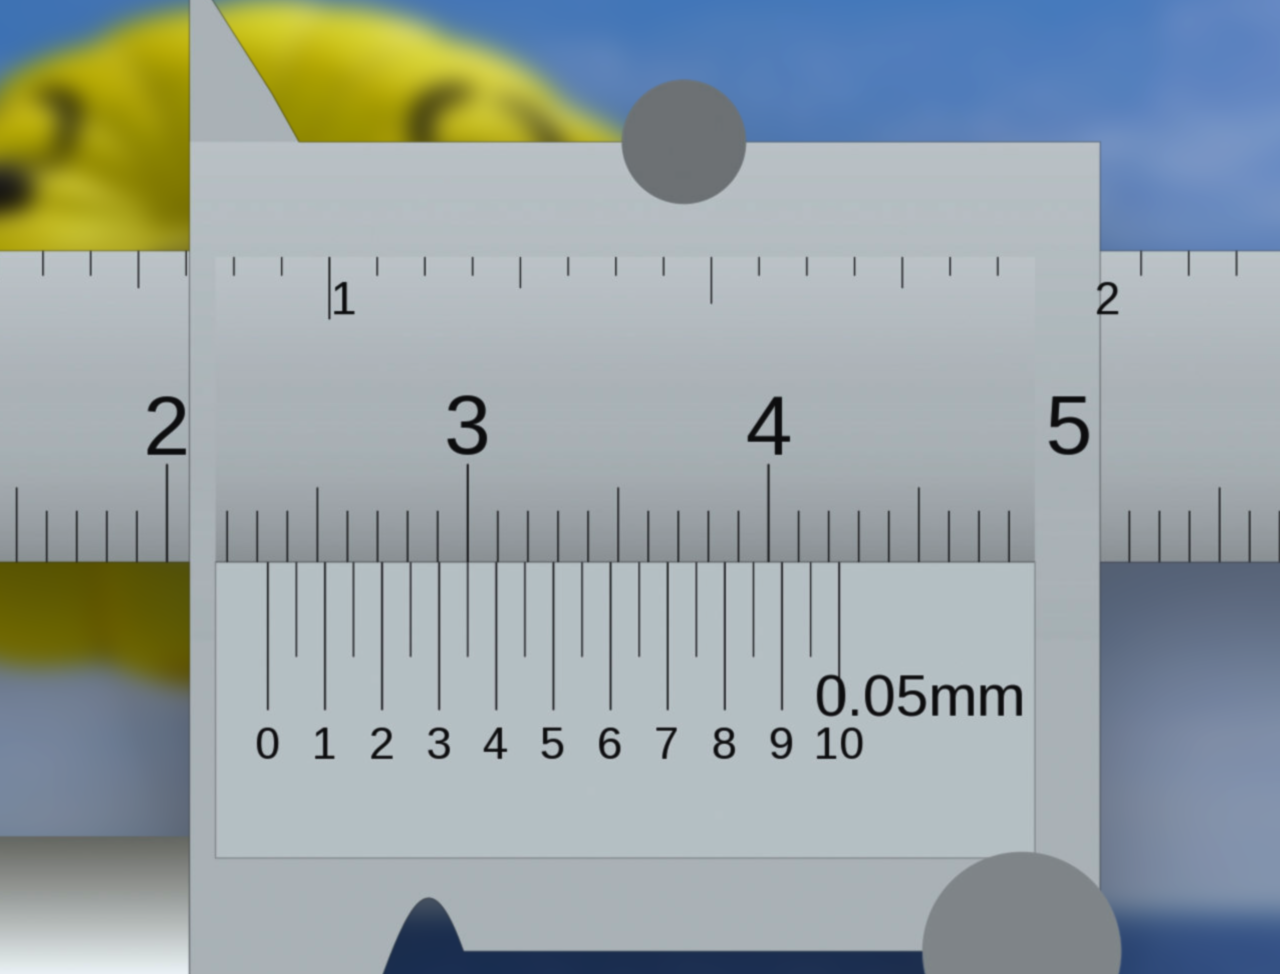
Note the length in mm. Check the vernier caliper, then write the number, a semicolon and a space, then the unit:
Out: 23.35; mm
